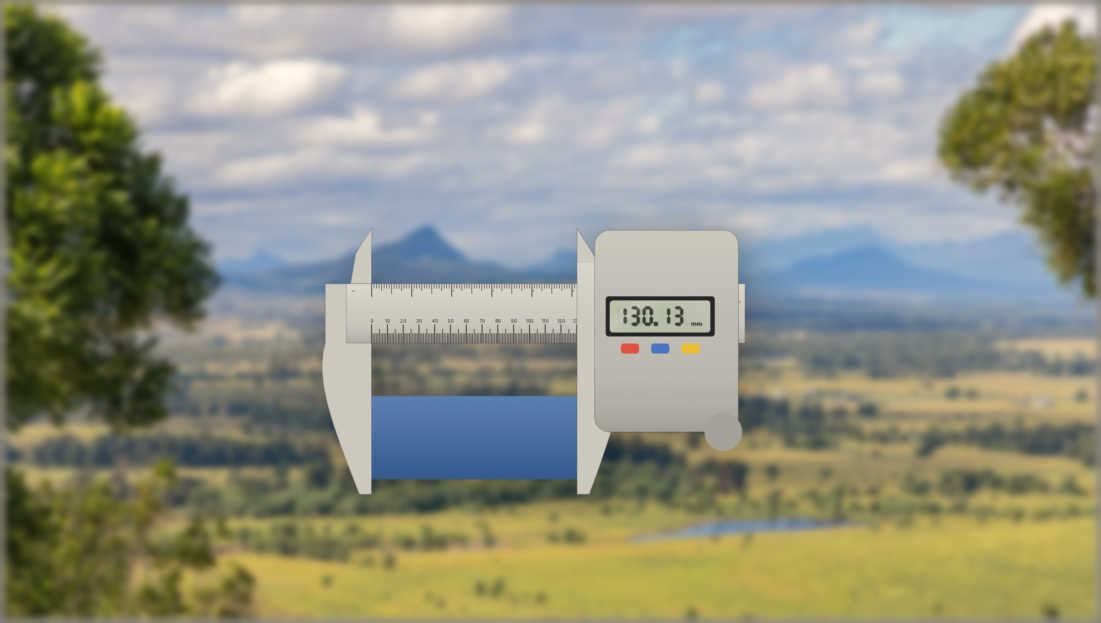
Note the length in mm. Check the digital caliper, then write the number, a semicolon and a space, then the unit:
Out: 130.13; mm
